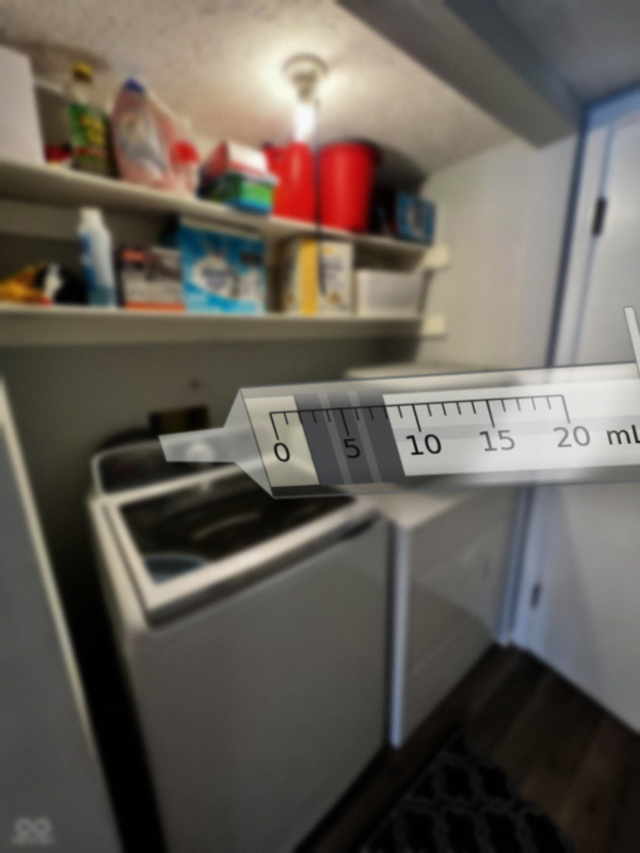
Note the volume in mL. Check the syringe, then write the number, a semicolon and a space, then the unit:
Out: 2; mL
